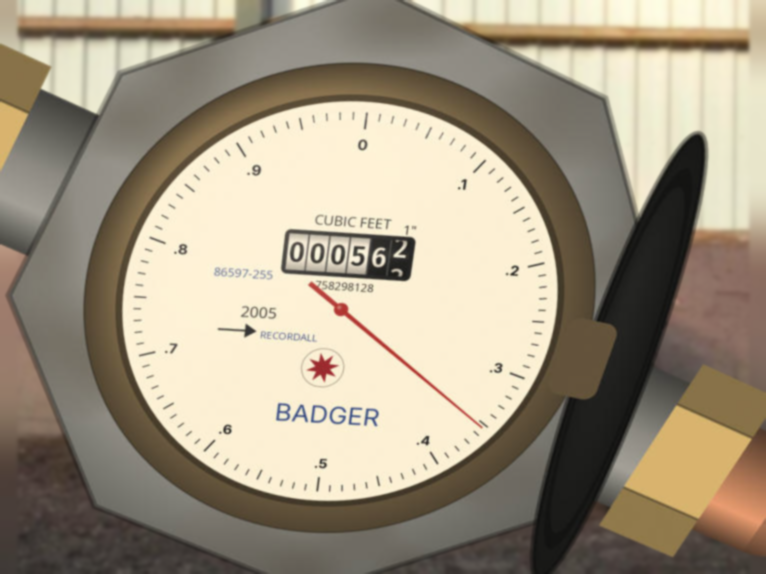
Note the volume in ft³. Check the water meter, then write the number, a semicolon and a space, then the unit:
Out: 562.35; ft³
